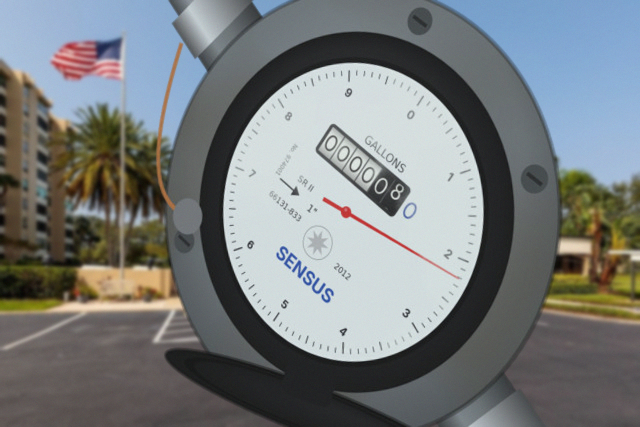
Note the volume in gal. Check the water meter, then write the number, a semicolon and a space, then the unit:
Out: 82.2; gal
